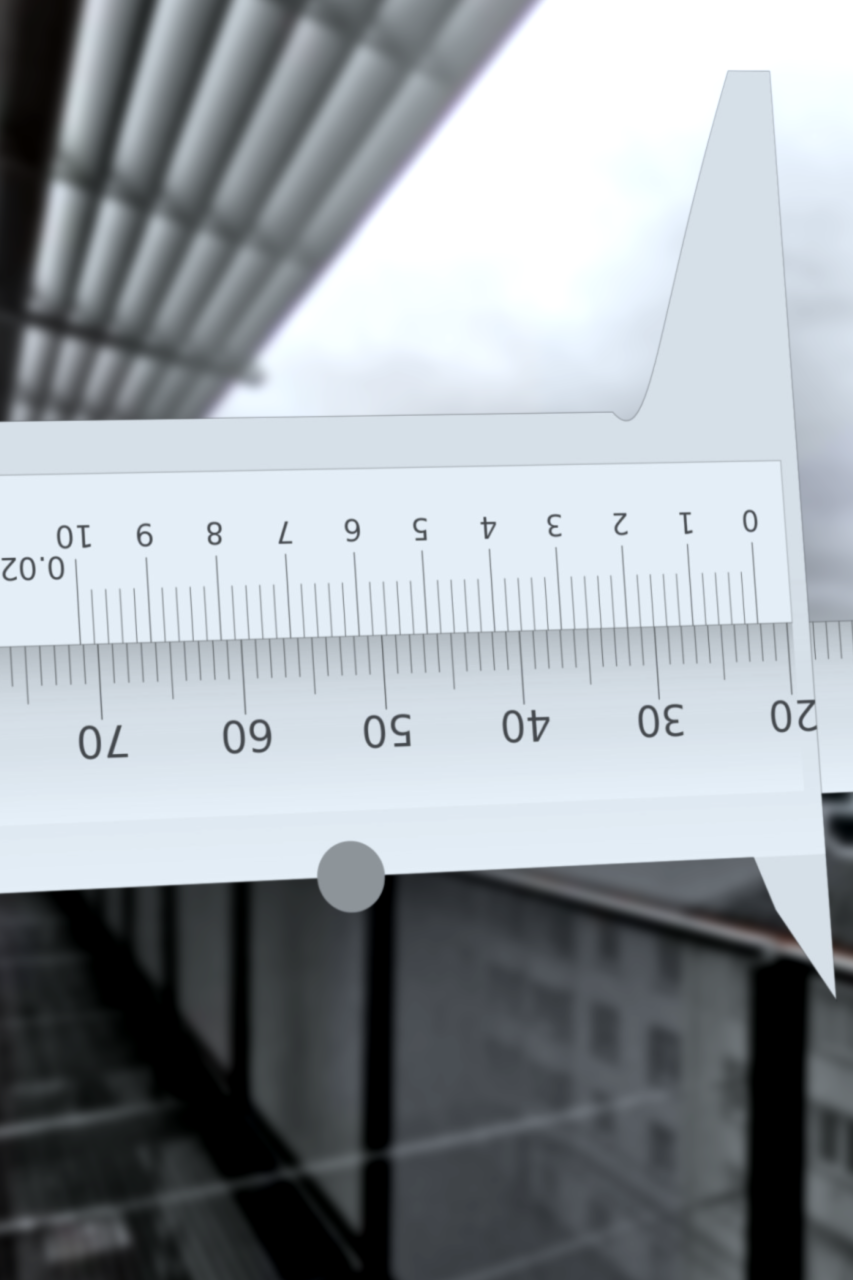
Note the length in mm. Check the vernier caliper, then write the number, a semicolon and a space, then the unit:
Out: 22.2; mm
